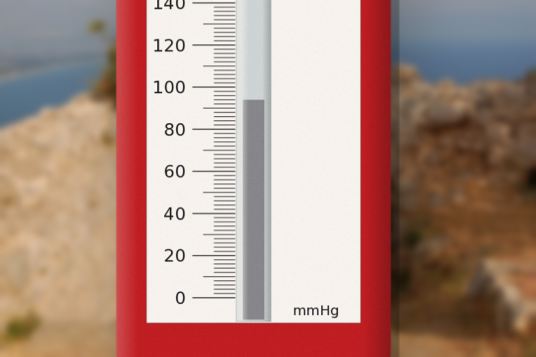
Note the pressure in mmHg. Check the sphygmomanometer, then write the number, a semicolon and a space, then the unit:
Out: 94; mmHg
